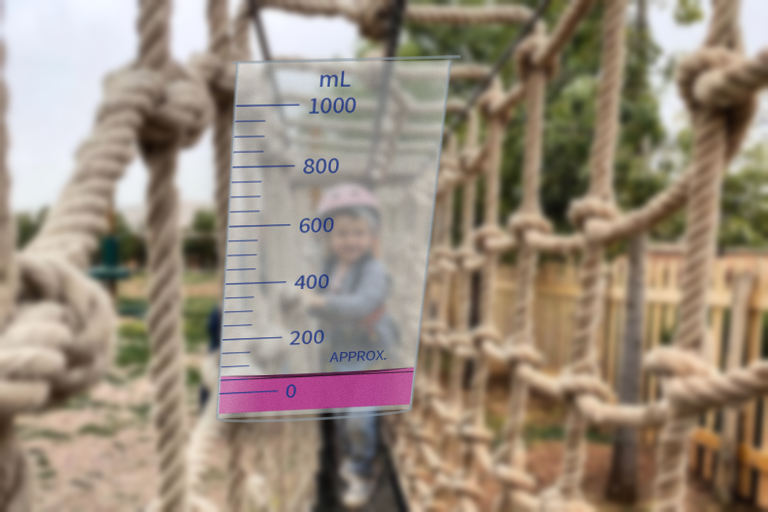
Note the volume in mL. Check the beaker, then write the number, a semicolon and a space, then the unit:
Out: 50; mL
